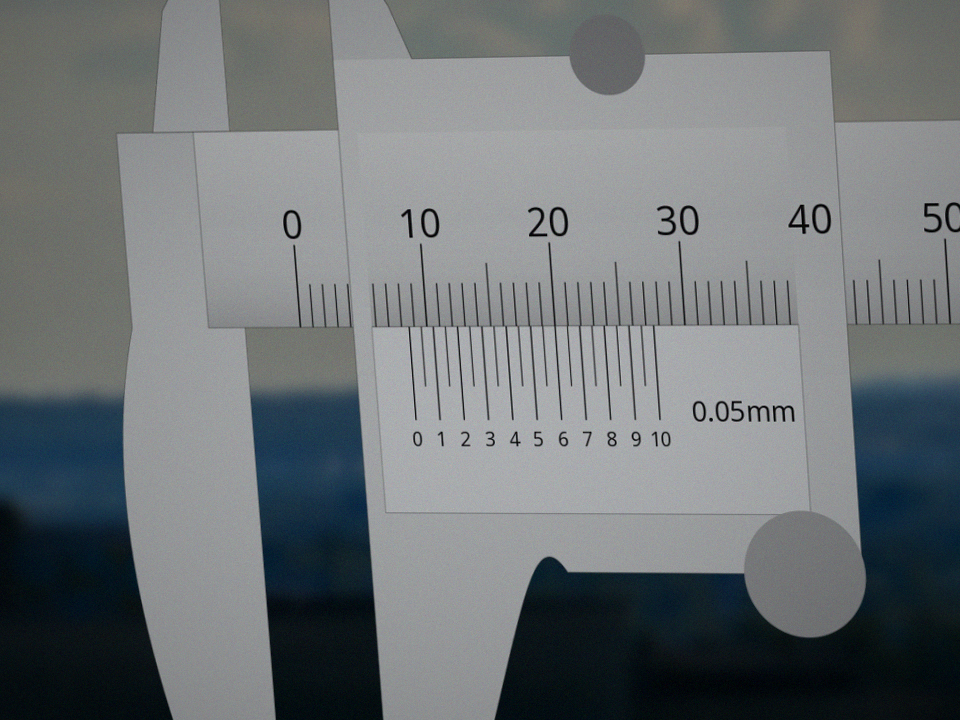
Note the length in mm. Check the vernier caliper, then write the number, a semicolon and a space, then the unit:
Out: 8.6; mm
